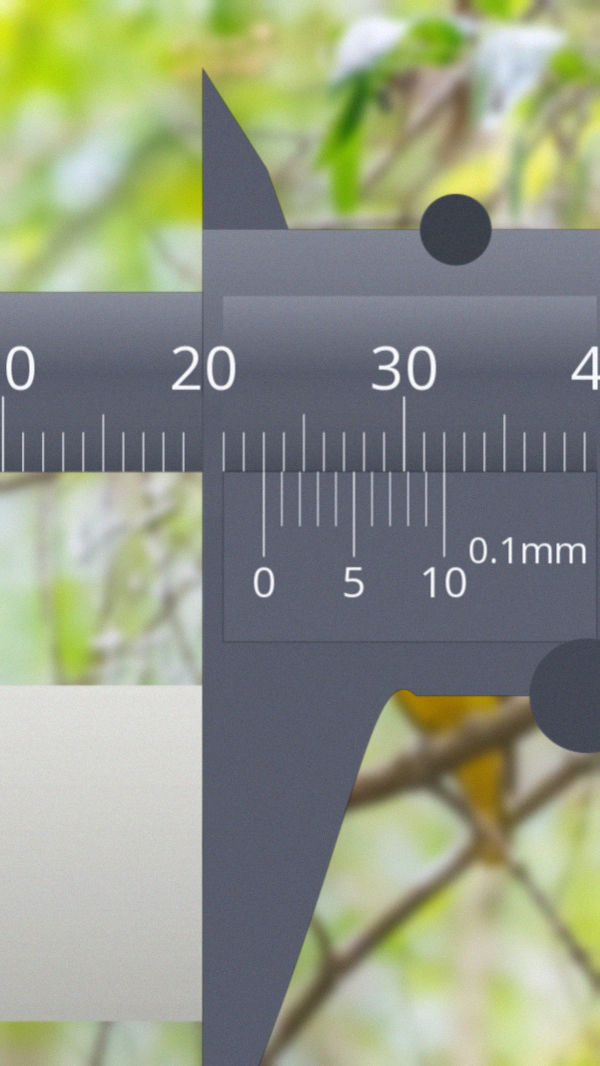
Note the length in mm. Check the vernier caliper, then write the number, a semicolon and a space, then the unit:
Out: 23.0; mm
